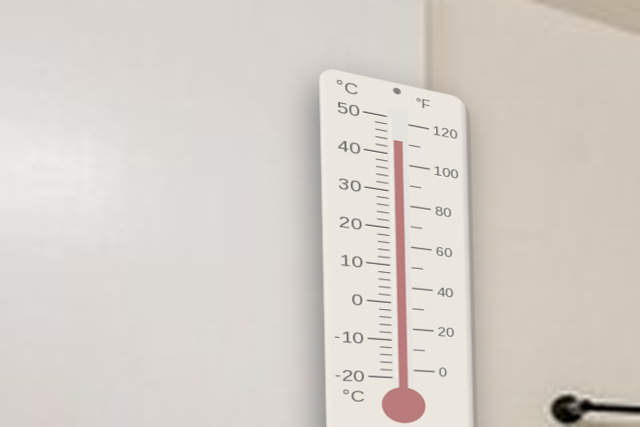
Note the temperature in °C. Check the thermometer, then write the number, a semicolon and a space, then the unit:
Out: 44; °C
